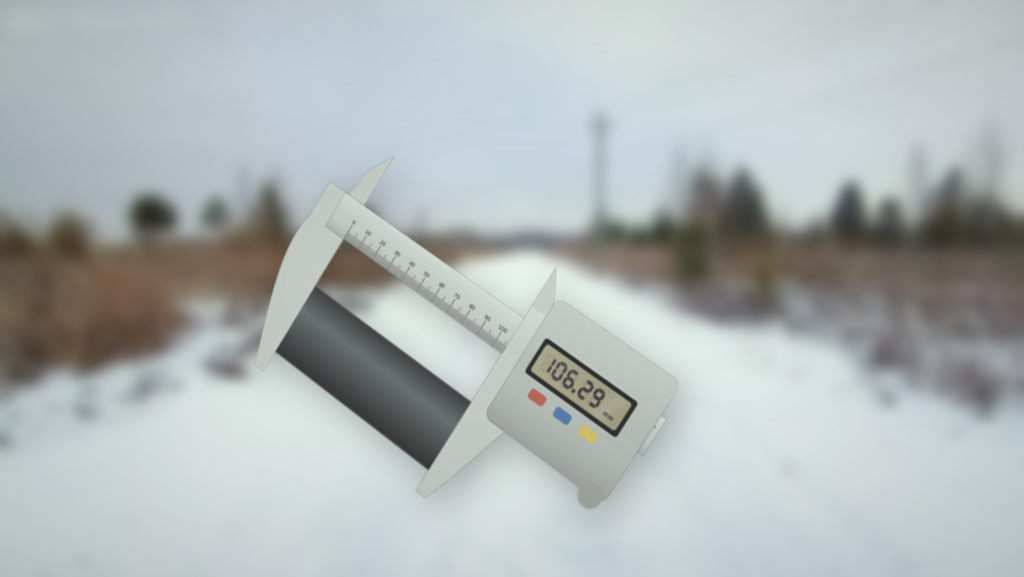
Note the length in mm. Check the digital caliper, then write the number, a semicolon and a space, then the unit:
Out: 106.29; mm
